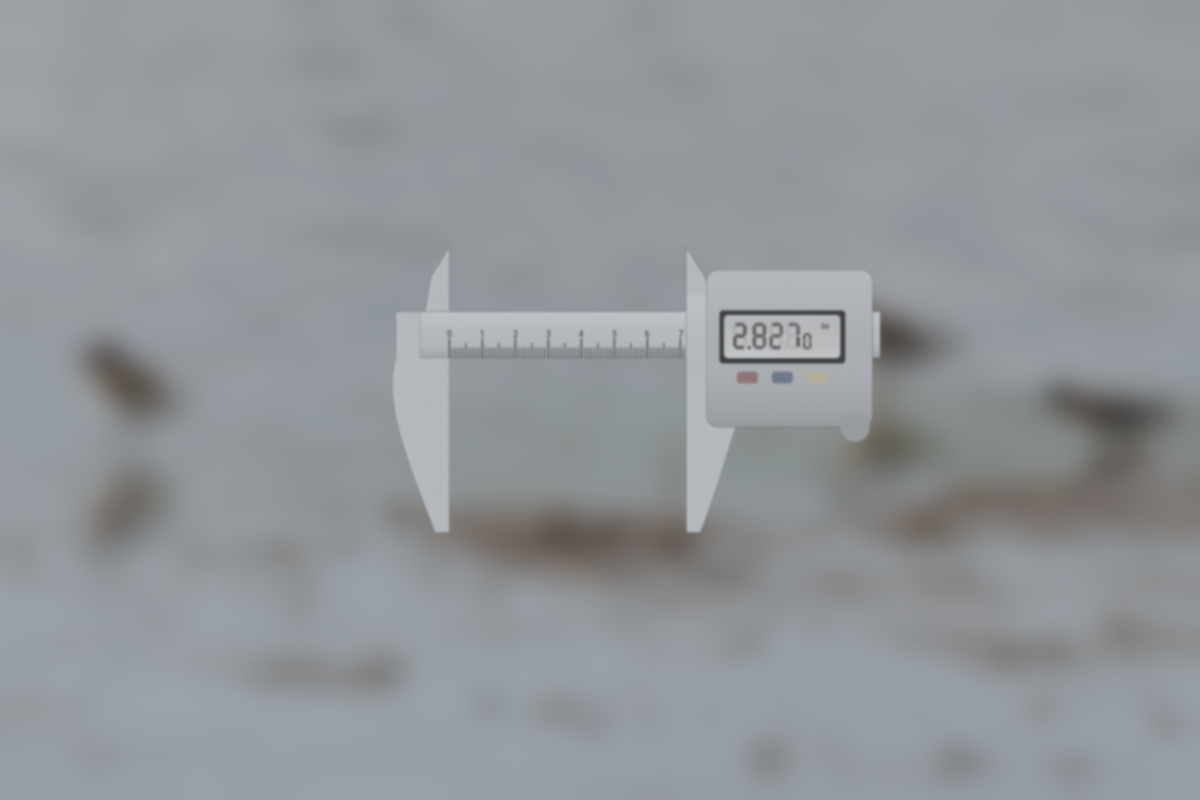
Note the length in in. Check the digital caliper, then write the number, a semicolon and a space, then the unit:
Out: 2.8270; in
